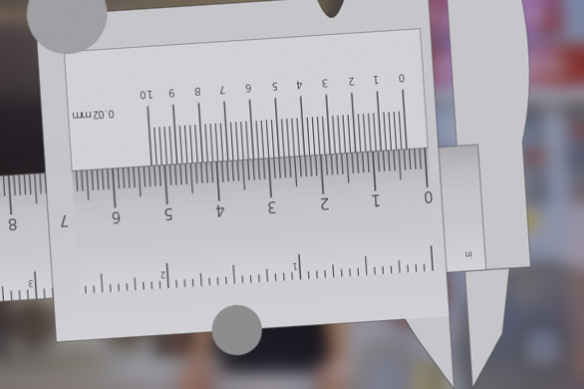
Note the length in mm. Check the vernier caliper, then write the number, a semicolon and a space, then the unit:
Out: 3.5; mm
